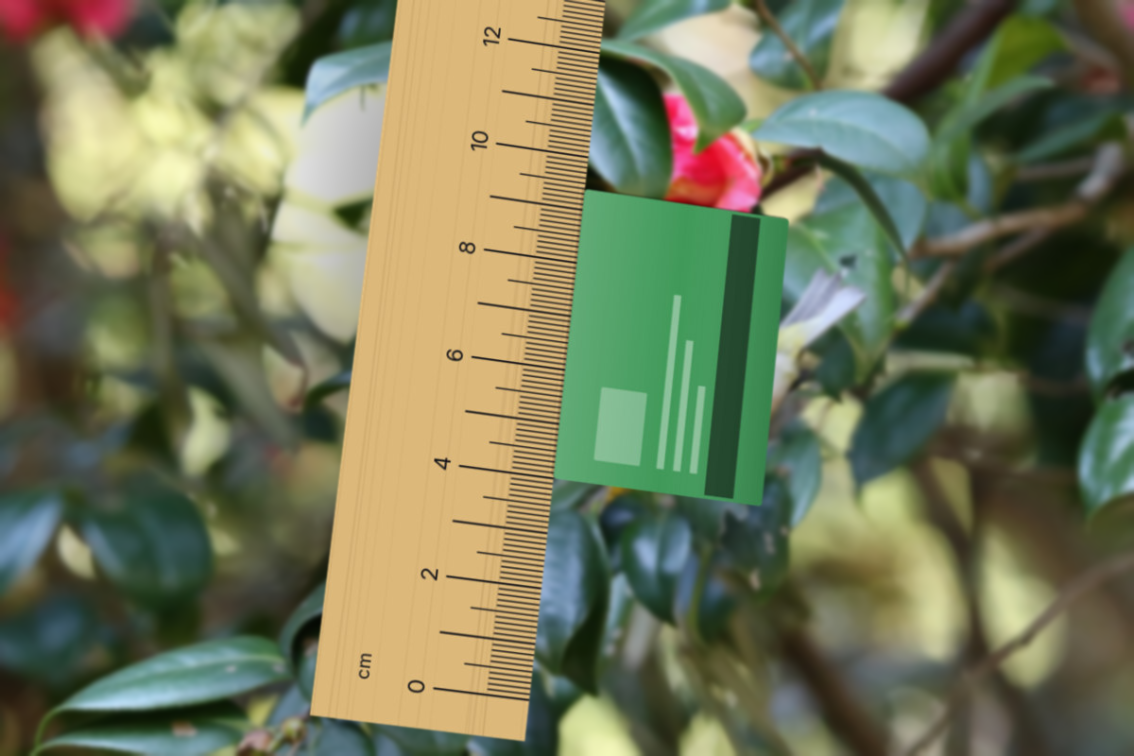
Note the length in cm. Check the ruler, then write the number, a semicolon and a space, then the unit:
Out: 5.4; cm
